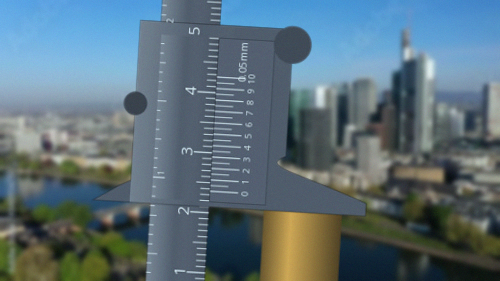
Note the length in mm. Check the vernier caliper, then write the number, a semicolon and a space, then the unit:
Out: 23.6; mm
